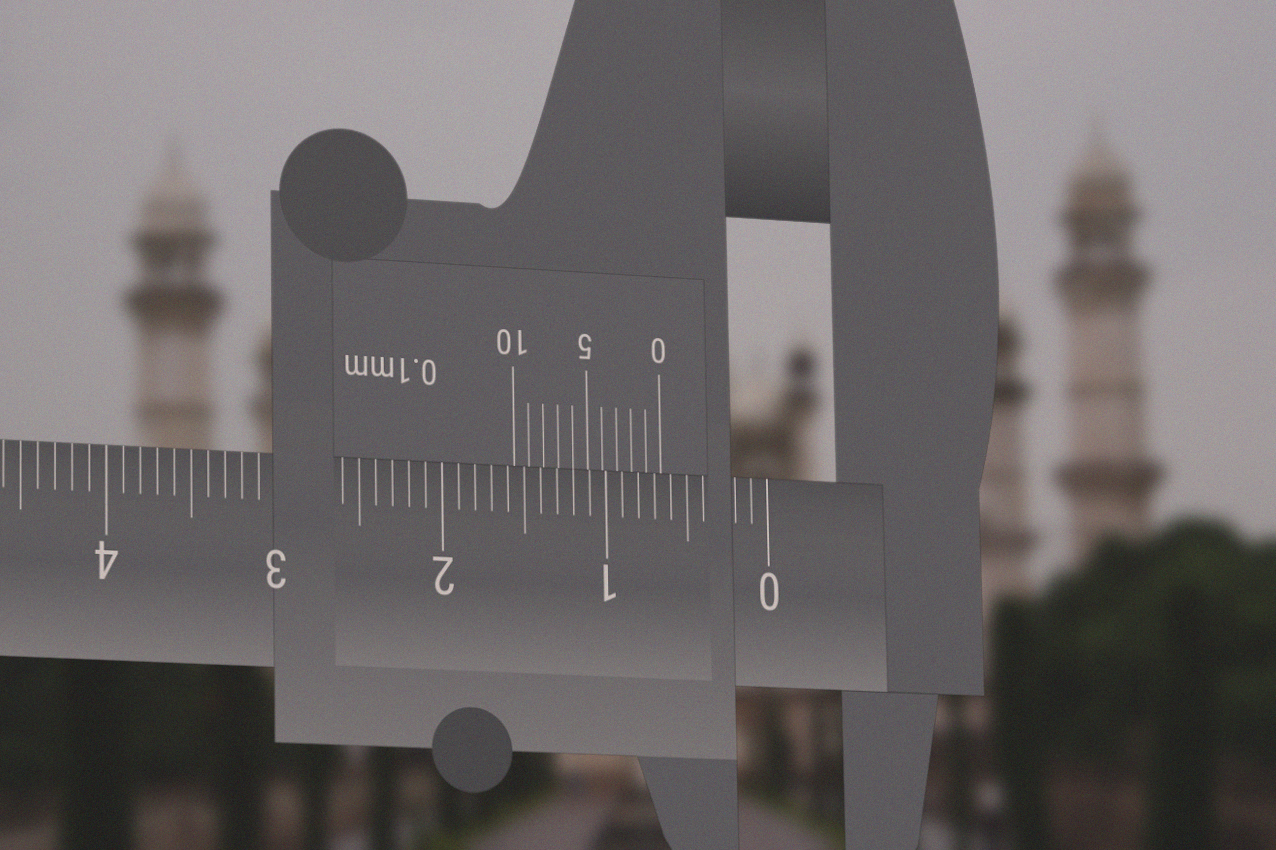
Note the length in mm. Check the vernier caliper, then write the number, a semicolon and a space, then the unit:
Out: 6.6; mm
